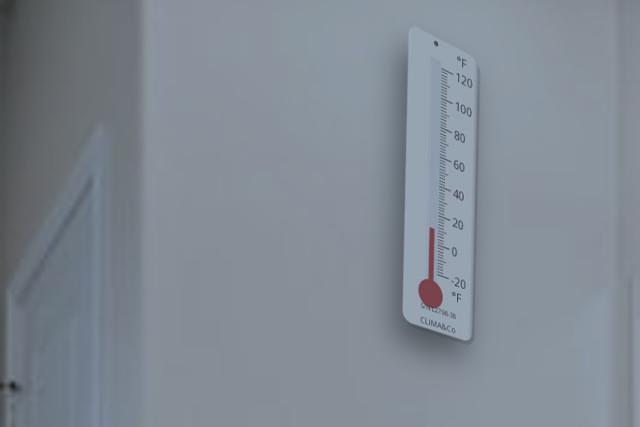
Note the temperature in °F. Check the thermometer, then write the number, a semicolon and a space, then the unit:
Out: 10; °F
